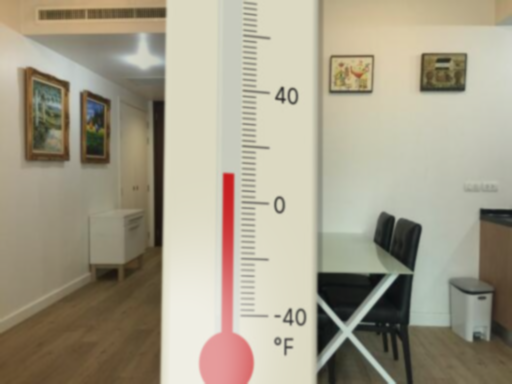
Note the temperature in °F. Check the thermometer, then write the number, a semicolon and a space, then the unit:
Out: 10; °F
